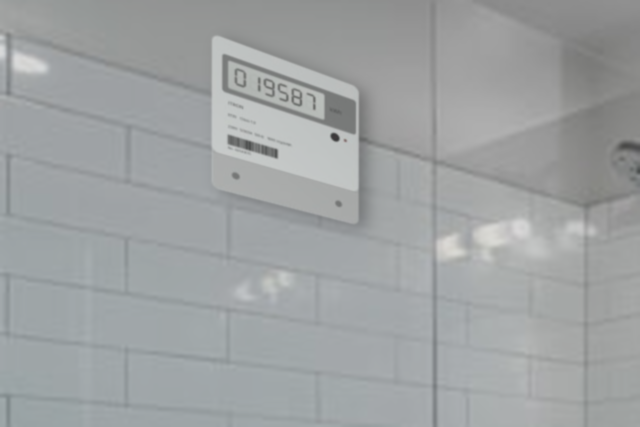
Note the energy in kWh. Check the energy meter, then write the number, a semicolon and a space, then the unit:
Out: 19587; kWh
